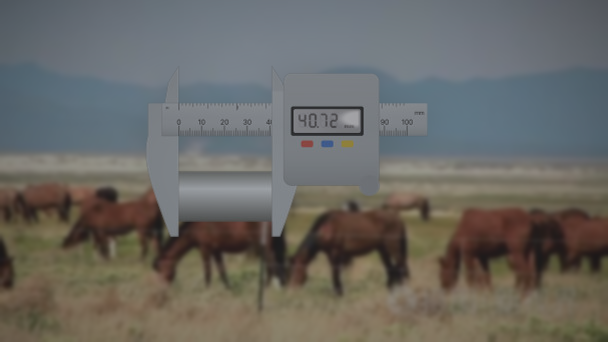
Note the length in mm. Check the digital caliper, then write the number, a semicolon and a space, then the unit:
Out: 40.72; mm
